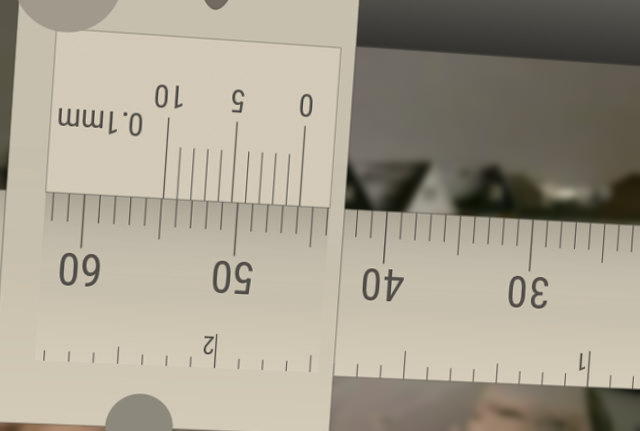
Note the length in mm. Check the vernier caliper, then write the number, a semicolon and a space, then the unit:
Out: 45.9; mm
